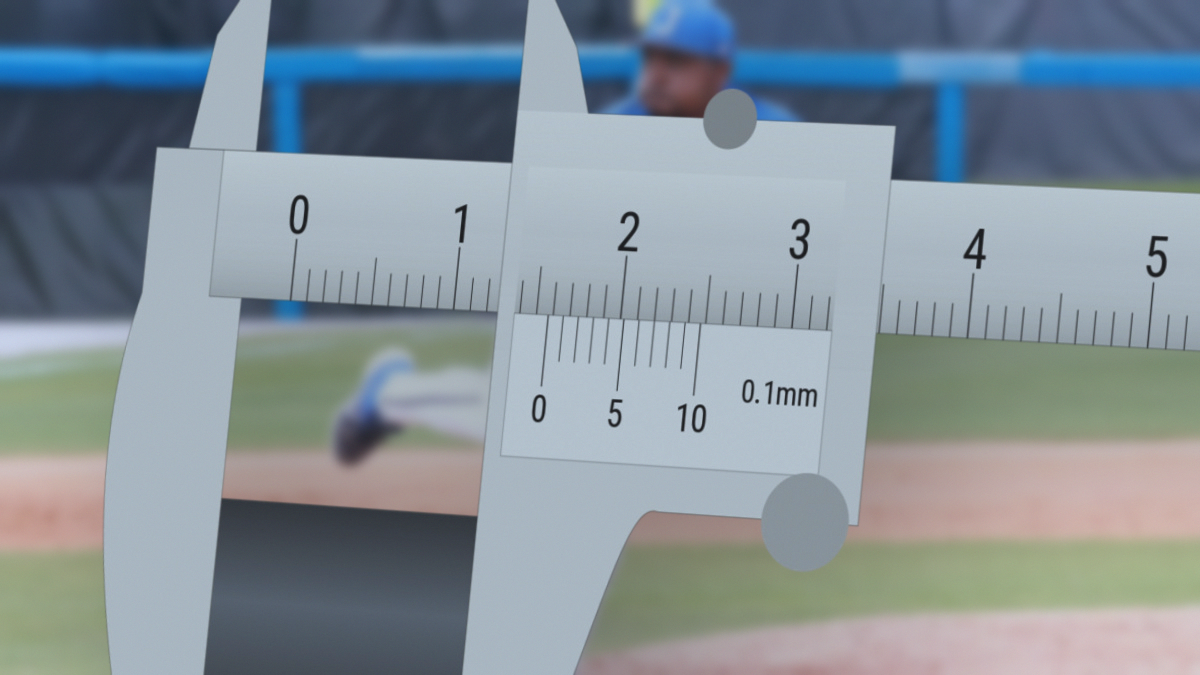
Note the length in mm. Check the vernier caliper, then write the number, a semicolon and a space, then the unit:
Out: 15.7; mm
